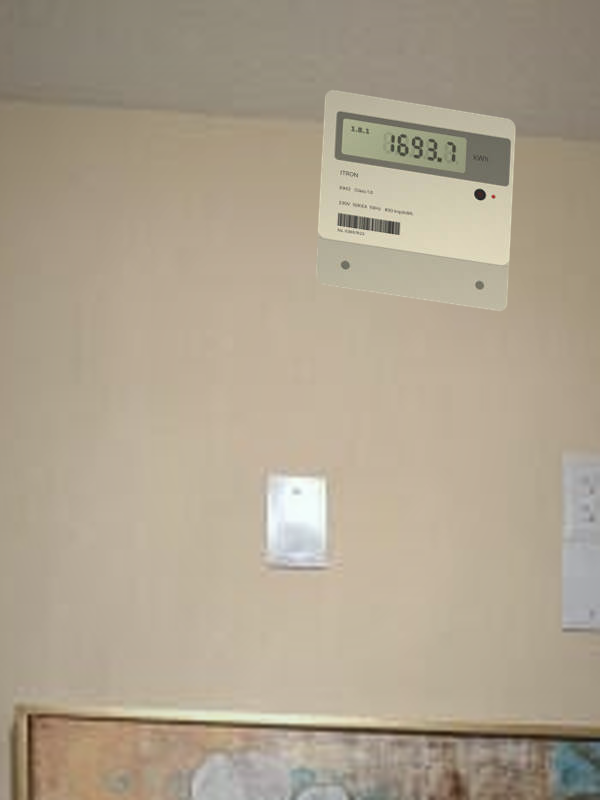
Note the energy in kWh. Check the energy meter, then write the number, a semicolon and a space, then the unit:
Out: 1693.7; kWh
